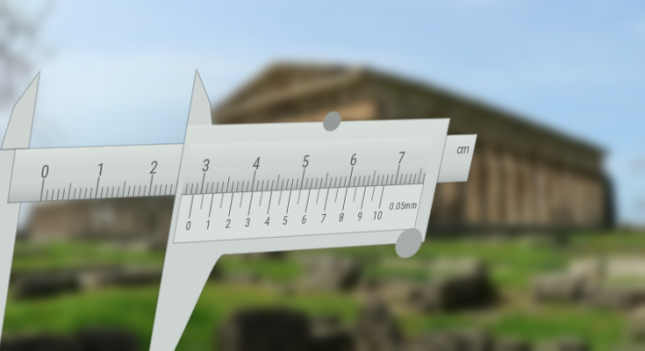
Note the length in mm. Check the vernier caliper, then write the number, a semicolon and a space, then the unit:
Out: 28.5; mm
